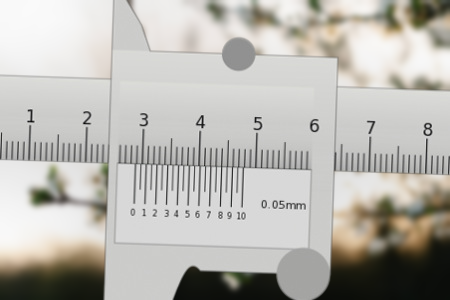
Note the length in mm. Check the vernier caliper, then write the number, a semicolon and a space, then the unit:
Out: 28.8; mm
